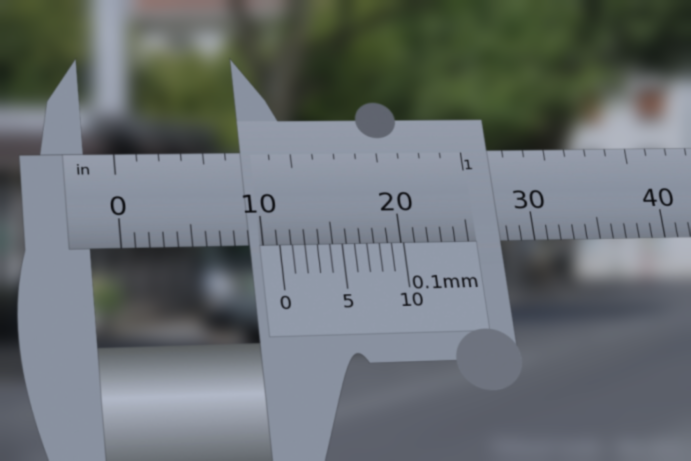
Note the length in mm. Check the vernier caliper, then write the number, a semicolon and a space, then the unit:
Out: 11.2; mm
